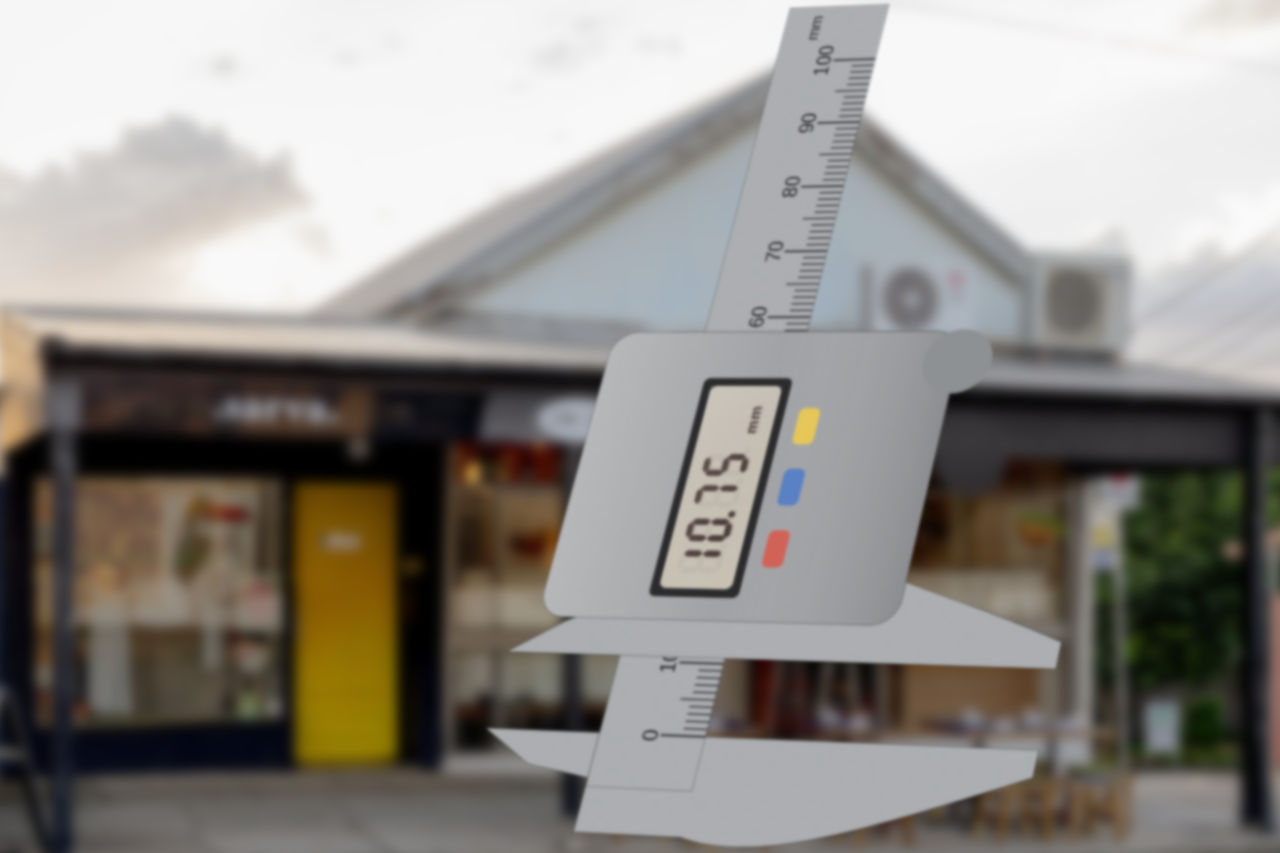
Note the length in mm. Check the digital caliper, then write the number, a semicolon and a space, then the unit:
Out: 10.75; mm
